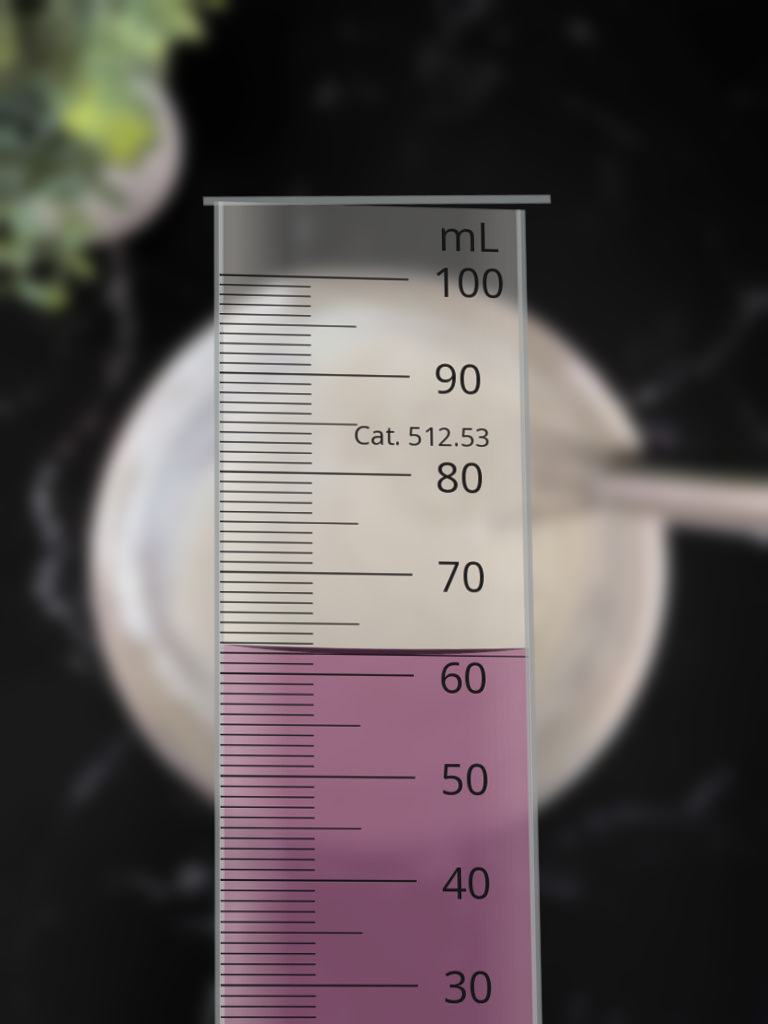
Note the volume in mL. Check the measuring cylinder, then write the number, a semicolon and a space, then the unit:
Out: 62; mL
